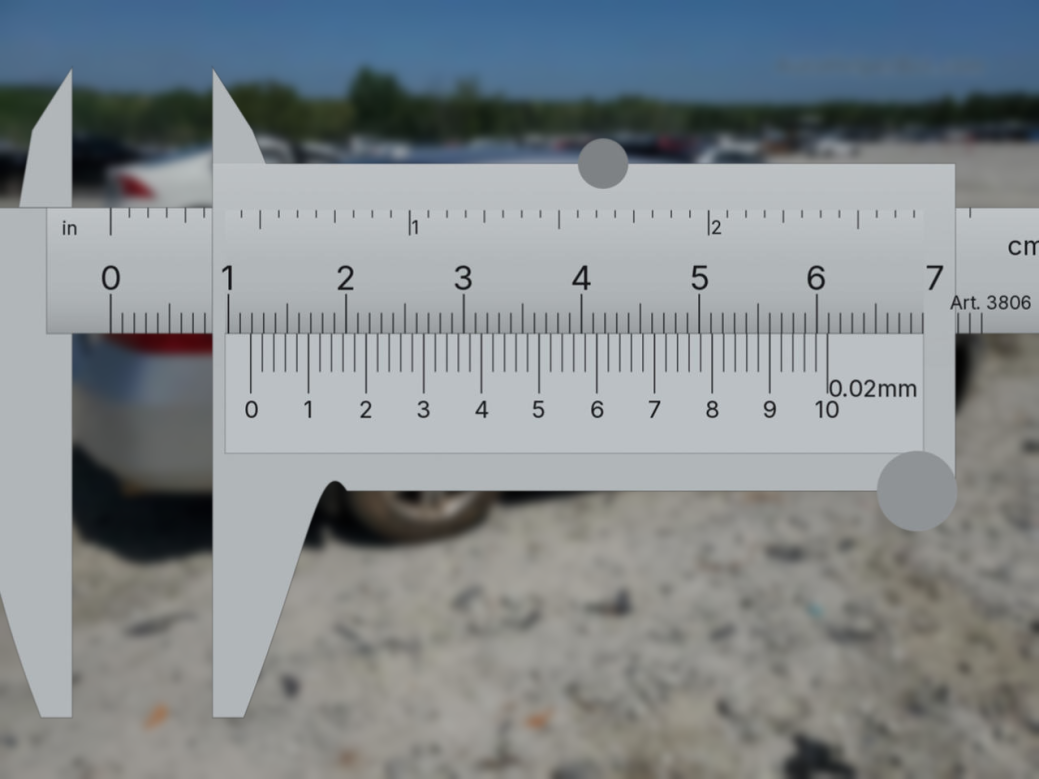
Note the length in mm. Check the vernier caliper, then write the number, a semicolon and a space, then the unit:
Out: 11.9; mm
